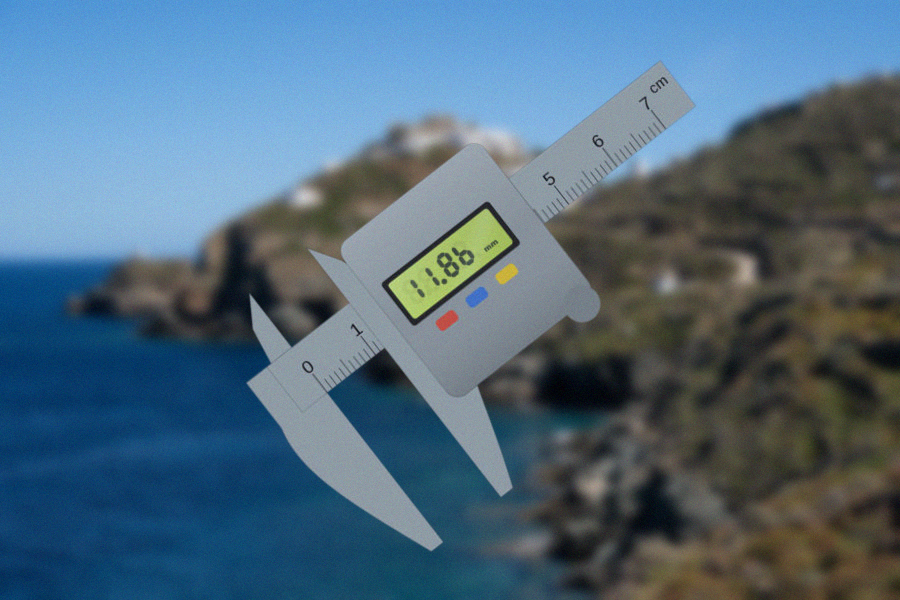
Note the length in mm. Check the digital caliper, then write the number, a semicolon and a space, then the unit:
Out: 11.86; mm
